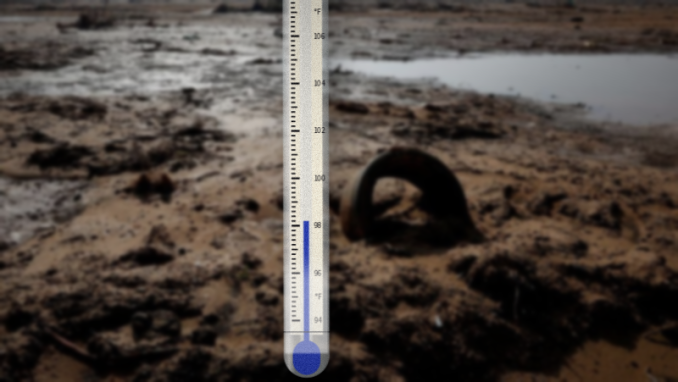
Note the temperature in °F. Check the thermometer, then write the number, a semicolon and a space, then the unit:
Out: 98.2; °F
